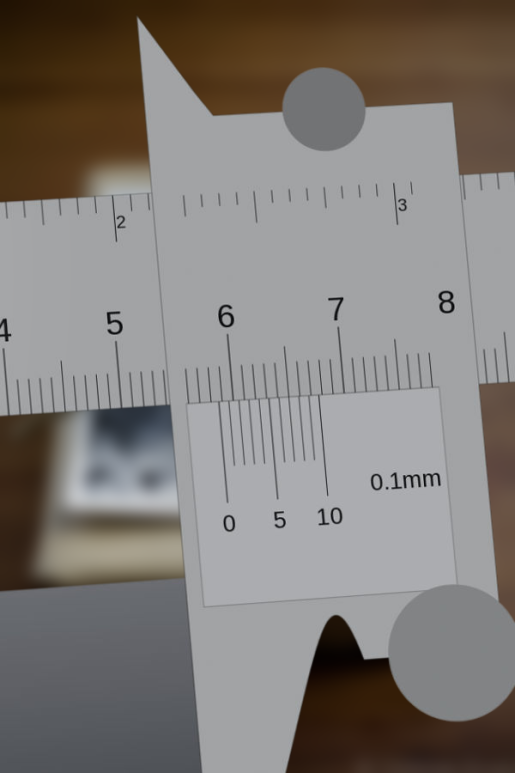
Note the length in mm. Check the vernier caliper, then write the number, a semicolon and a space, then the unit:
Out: 58.7; mm
